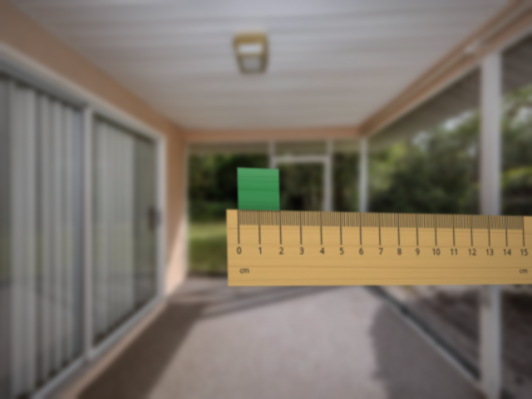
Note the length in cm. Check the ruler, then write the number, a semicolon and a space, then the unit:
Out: 2; cm
